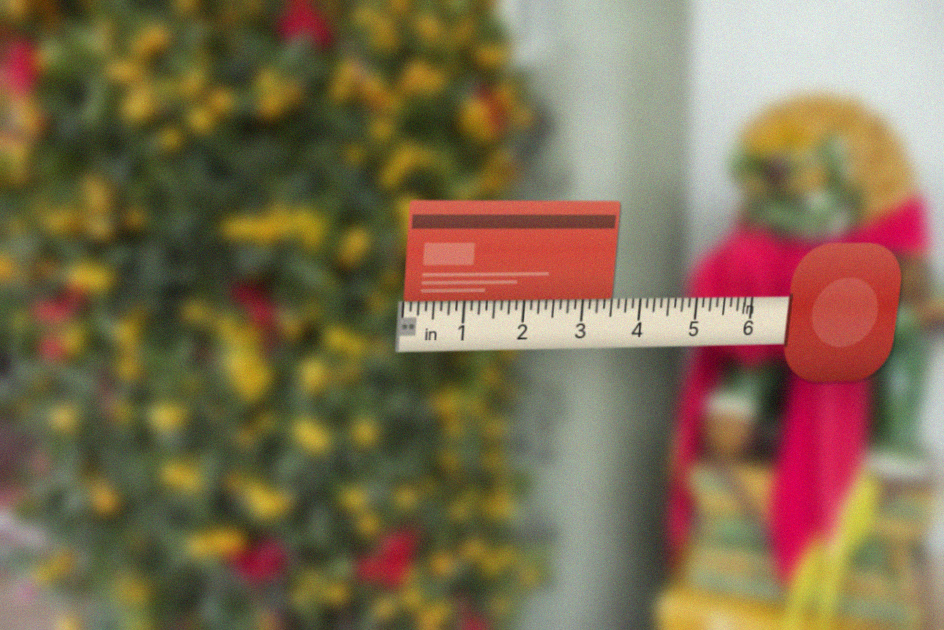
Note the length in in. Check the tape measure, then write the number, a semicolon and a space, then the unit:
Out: 3.5; in
